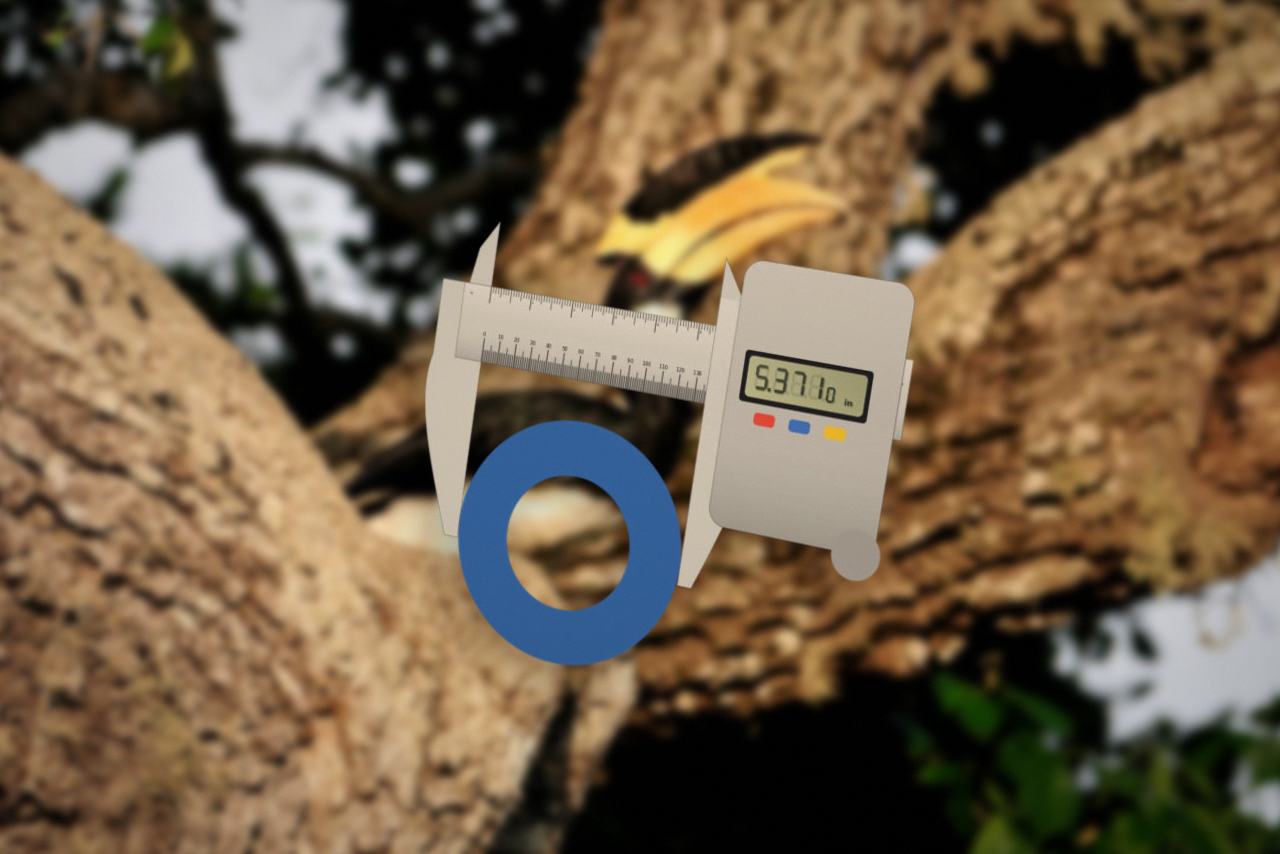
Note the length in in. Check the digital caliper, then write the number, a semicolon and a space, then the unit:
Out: 5.3710; in
